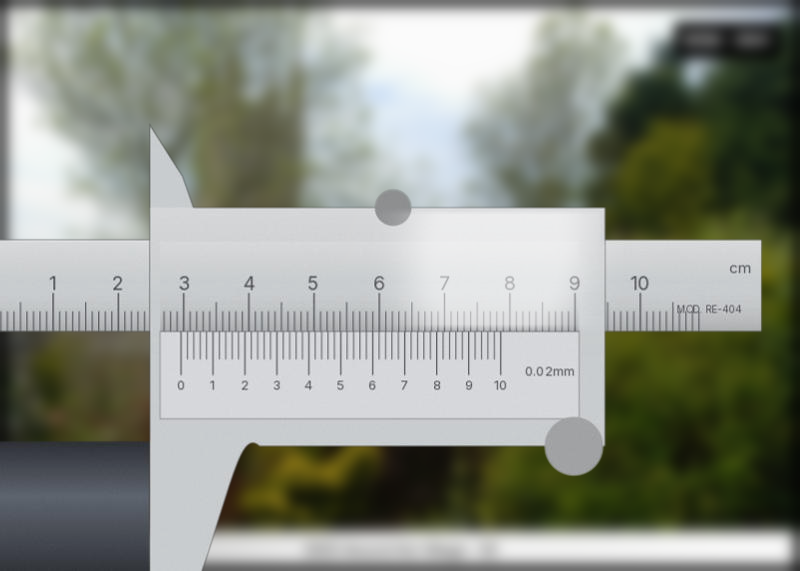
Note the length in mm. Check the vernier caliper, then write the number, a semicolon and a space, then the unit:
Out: 29.6; mm
